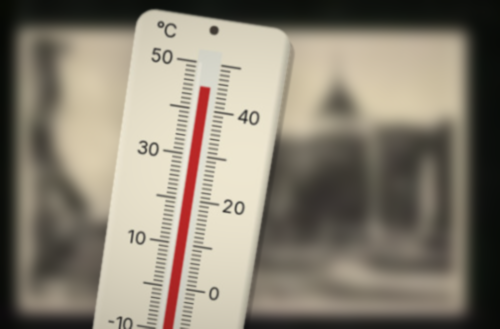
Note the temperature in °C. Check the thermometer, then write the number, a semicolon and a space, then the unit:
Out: 45; °C
